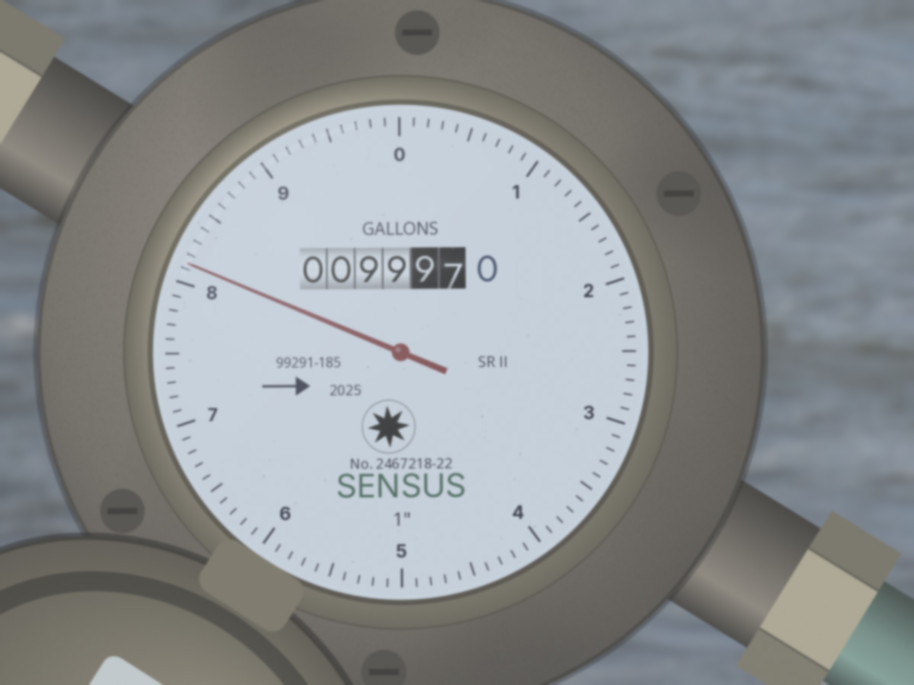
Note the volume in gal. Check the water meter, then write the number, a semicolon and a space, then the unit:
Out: 99968.1; gal
